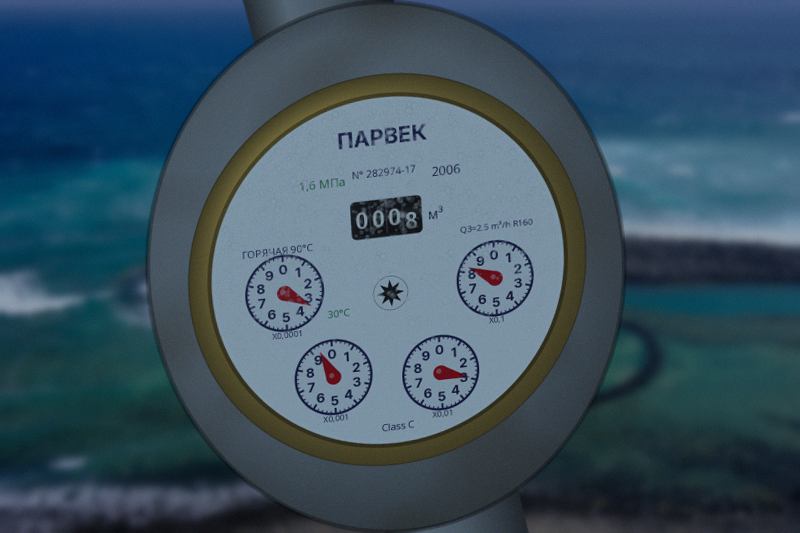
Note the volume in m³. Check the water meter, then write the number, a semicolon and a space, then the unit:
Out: 7.8293; m³
